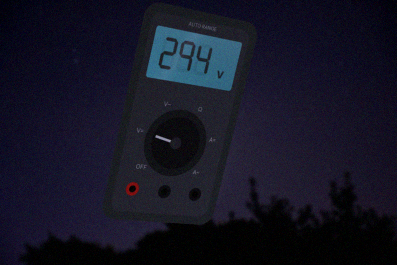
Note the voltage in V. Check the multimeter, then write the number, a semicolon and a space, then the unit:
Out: 294; V
